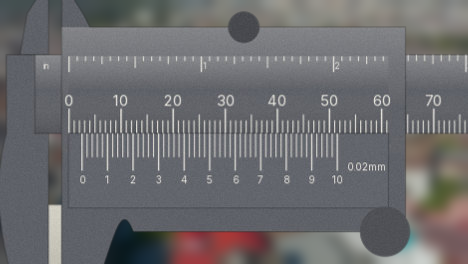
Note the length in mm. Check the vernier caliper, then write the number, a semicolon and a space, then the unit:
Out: 2.5; mm
